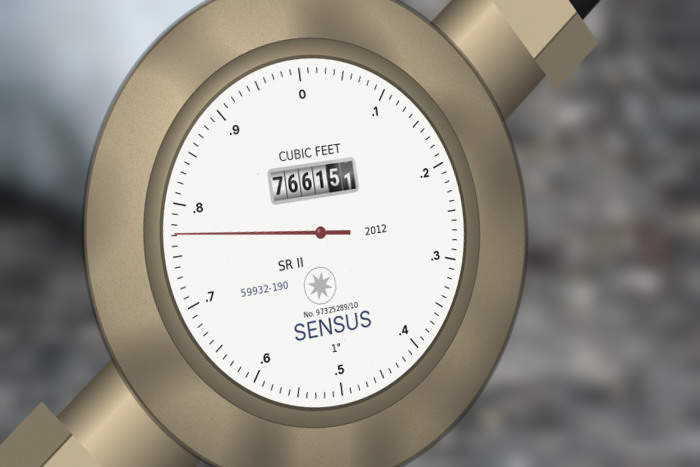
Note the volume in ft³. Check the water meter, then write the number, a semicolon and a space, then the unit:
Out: 766150.77; ft³
